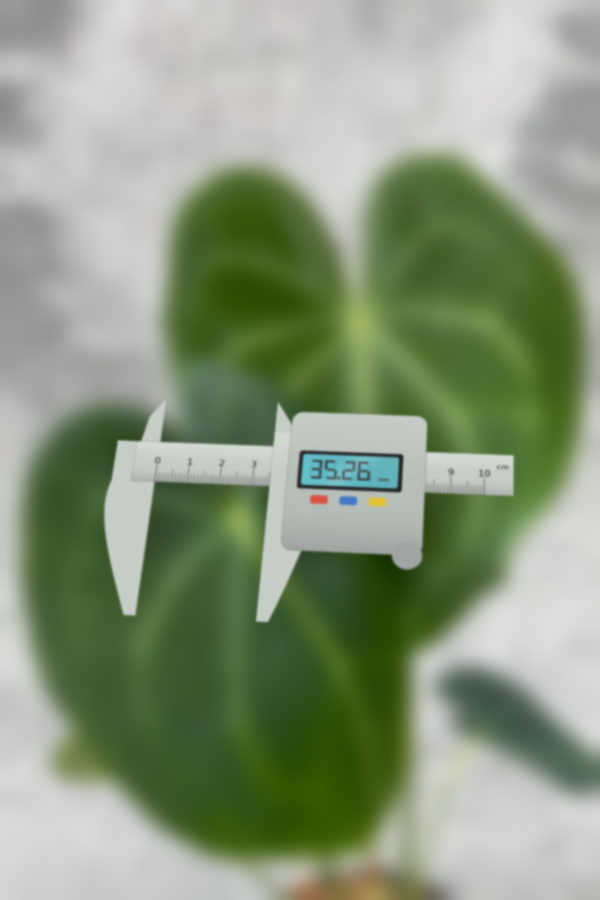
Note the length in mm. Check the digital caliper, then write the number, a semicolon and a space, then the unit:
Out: 35.26; mm
